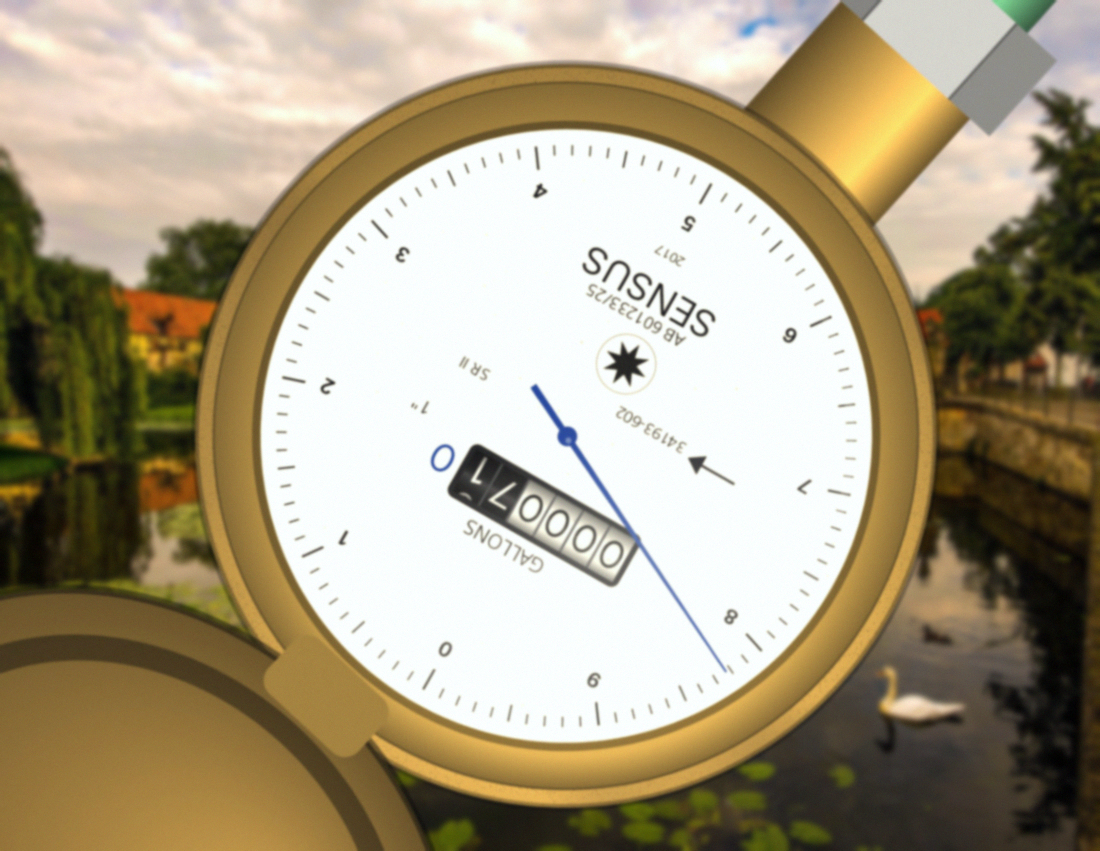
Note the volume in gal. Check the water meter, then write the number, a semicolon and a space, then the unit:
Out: 708.2; gal
